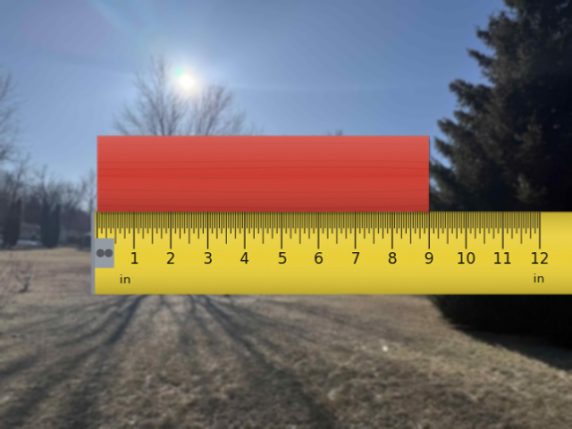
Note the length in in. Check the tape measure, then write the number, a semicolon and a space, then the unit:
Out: 9; in
